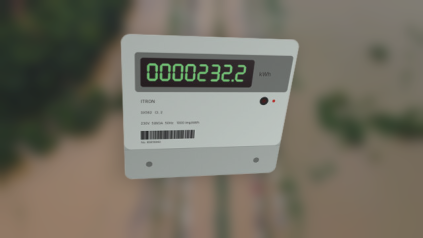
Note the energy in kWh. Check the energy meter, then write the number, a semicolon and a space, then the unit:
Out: 232.2; kWh
